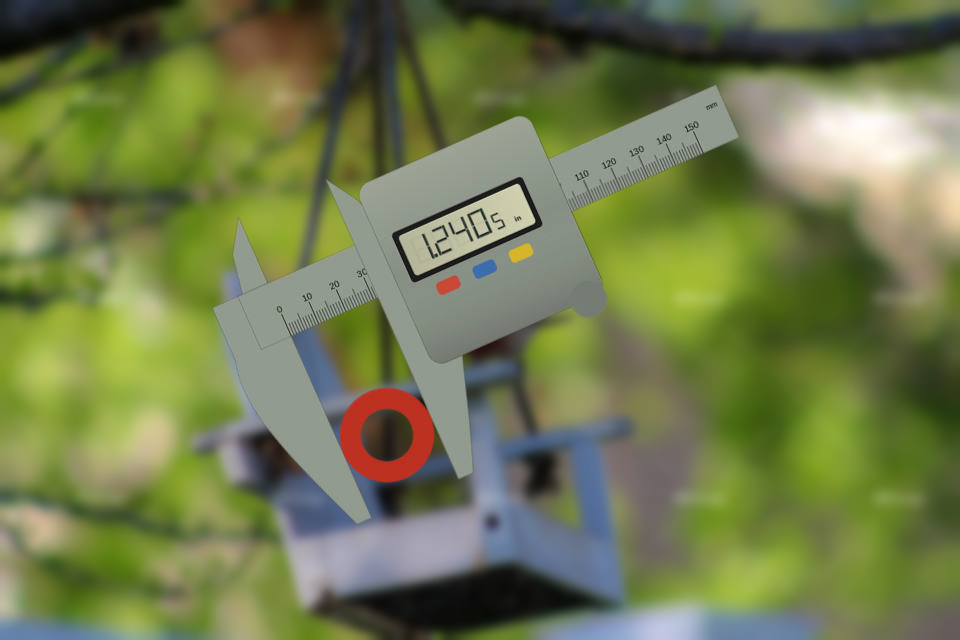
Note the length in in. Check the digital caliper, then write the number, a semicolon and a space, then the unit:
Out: 1.2405; in
